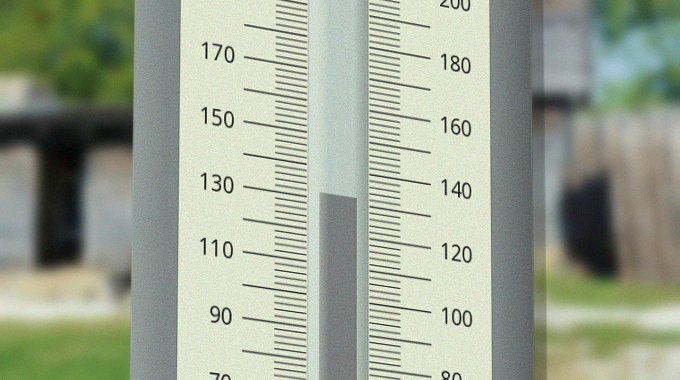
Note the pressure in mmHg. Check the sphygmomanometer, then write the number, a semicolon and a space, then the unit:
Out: 132; mmHg
